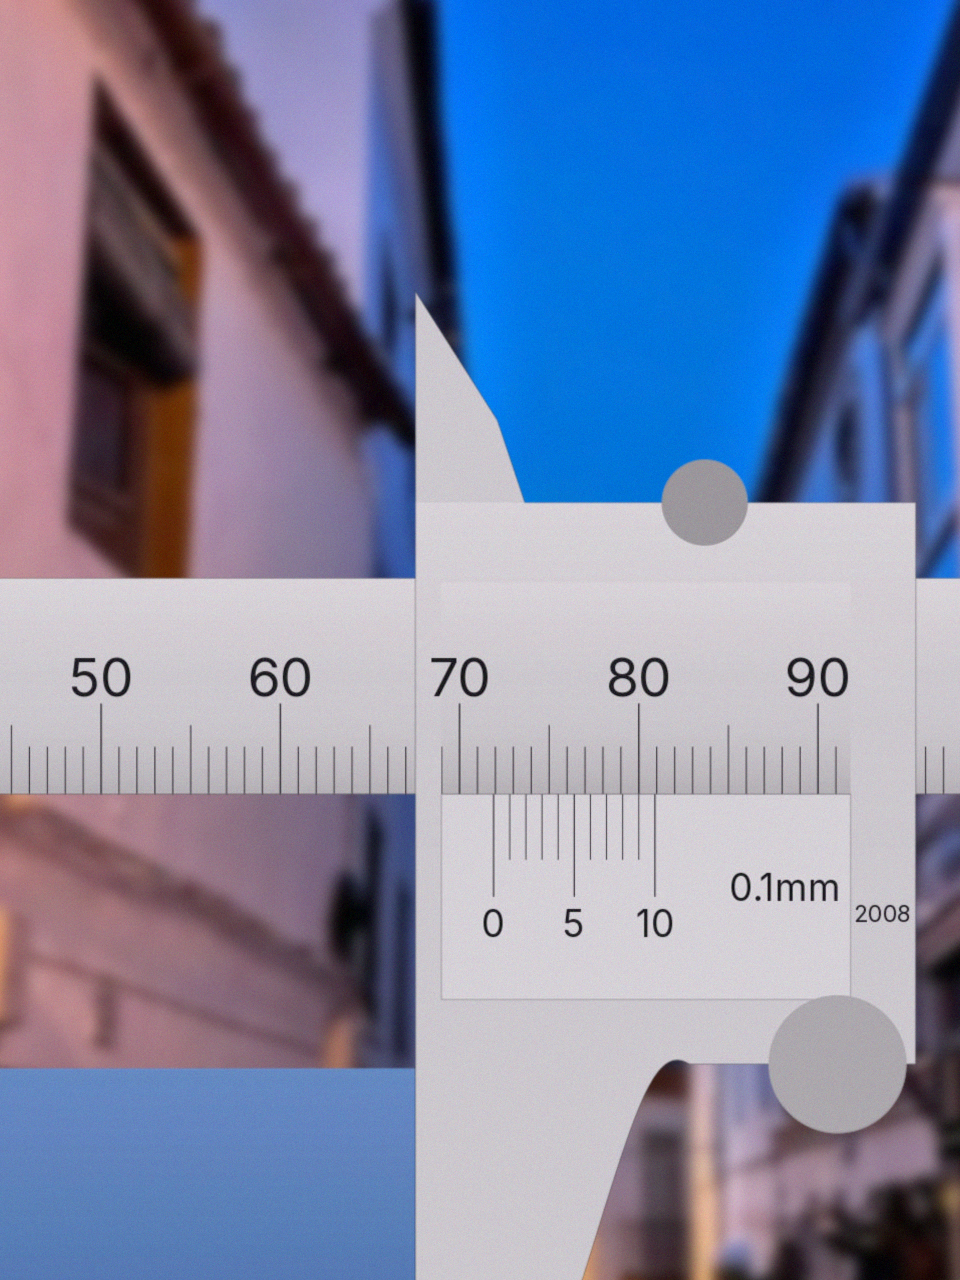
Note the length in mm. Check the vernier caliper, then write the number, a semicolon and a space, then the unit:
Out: 71.9; mm
